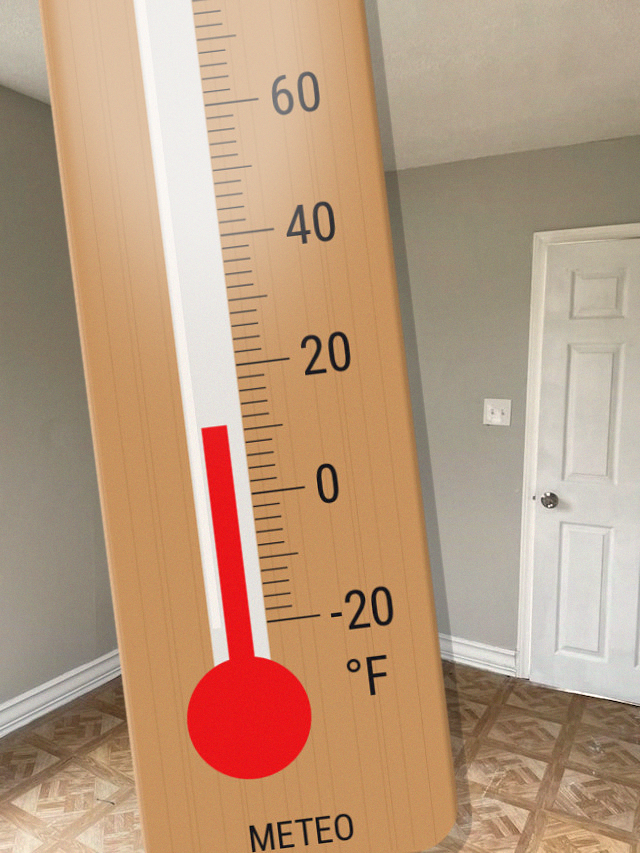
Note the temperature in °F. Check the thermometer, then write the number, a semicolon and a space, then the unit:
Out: 11; °F
